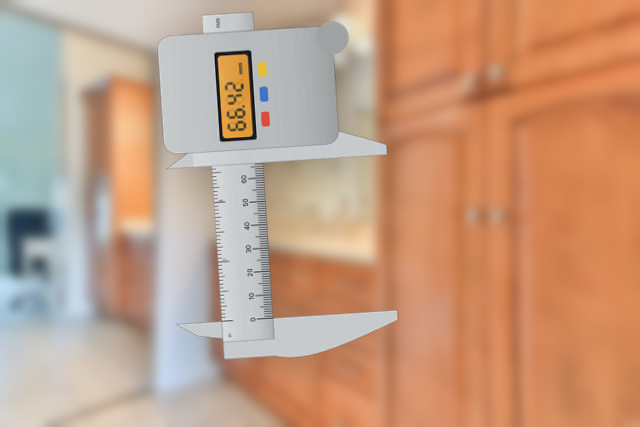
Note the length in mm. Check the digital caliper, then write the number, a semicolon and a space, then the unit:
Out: 66.42; mm
